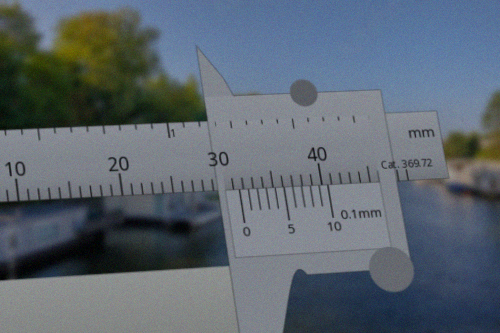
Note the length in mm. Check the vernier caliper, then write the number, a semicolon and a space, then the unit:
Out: 31.6; mm
